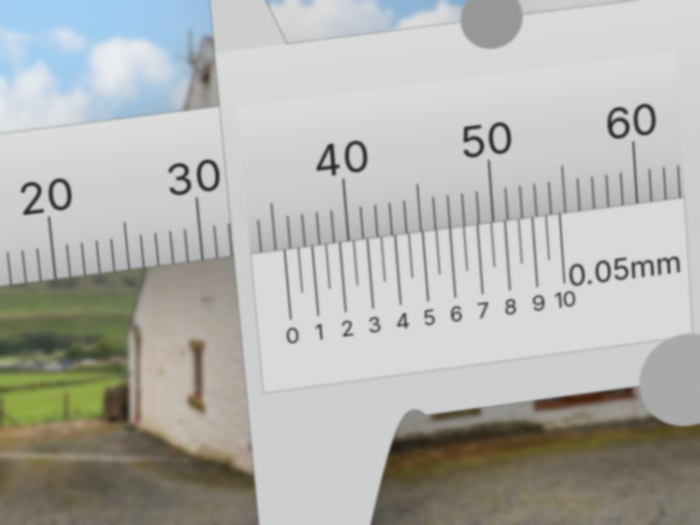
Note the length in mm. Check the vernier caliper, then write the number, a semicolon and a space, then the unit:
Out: 35.6; mm
